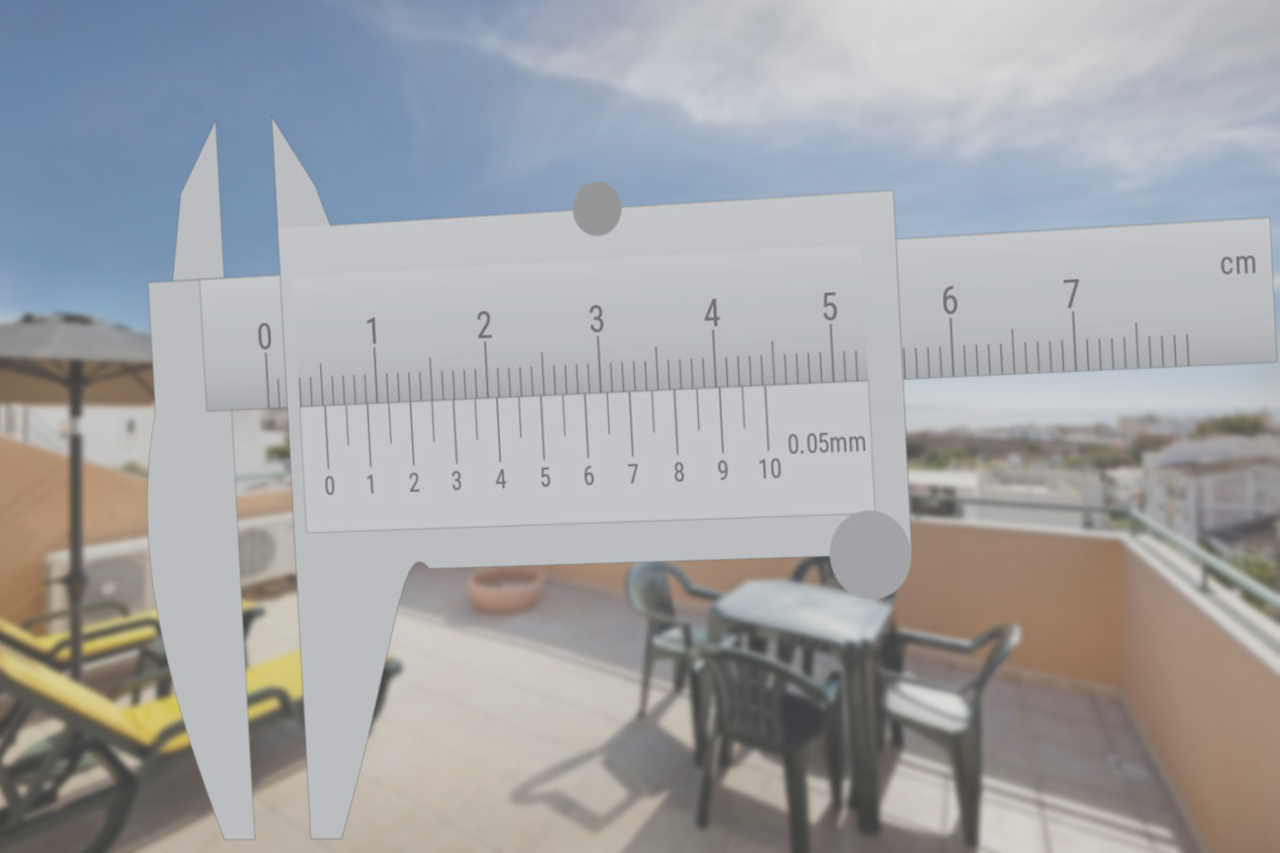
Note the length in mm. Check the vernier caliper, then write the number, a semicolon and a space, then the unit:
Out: 5.2; mm
